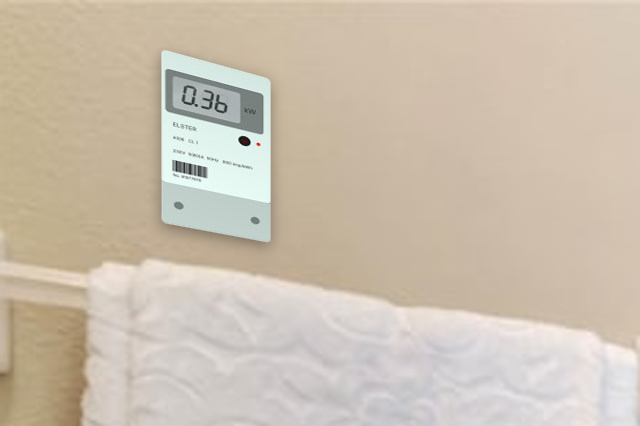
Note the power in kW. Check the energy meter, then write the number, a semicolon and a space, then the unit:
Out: 0.36; kW
